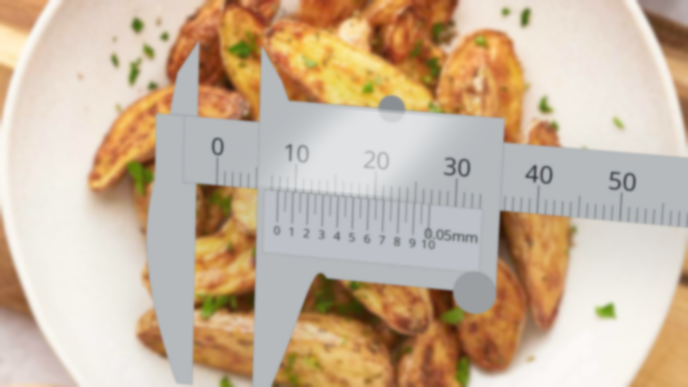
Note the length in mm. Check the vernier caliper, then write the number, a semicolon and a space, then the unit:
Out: 7.8; mm
